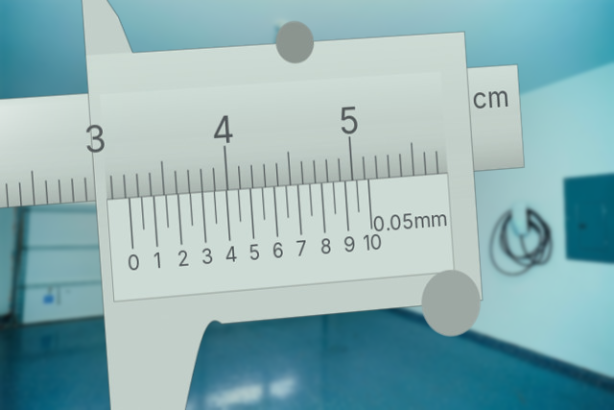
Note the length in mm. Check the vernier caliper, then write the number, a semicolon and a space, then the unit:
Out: 32.3; mm
